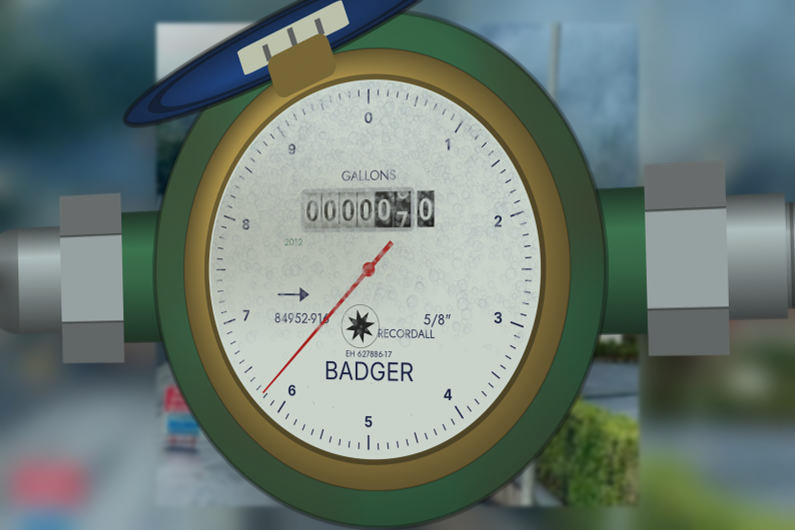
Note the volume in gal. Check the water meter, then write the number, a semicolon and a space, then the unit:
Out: 66.2; gal
